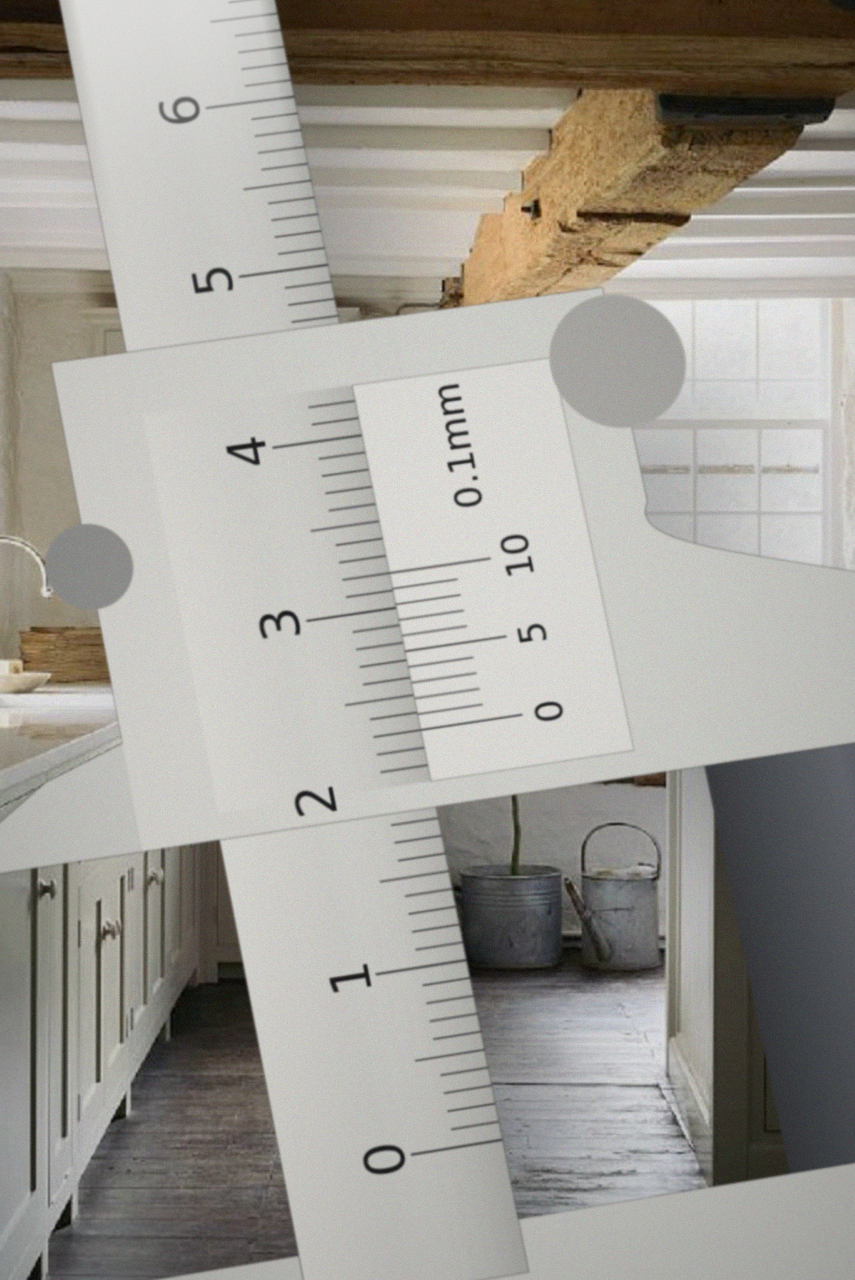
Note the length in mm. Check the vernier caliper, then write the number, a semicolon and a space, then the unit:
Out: 23.0; mm
